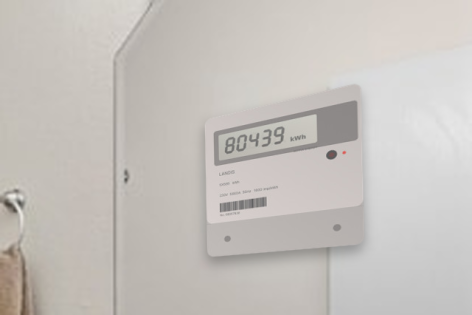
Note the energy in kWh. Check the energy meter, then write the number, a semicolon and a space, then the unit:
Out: 80439; kWh
